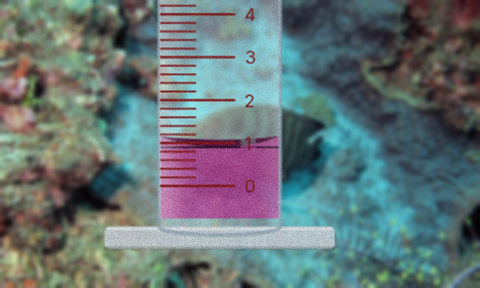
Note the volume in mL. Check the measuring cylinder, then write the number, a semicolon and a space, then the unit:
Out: 0.9; mL
